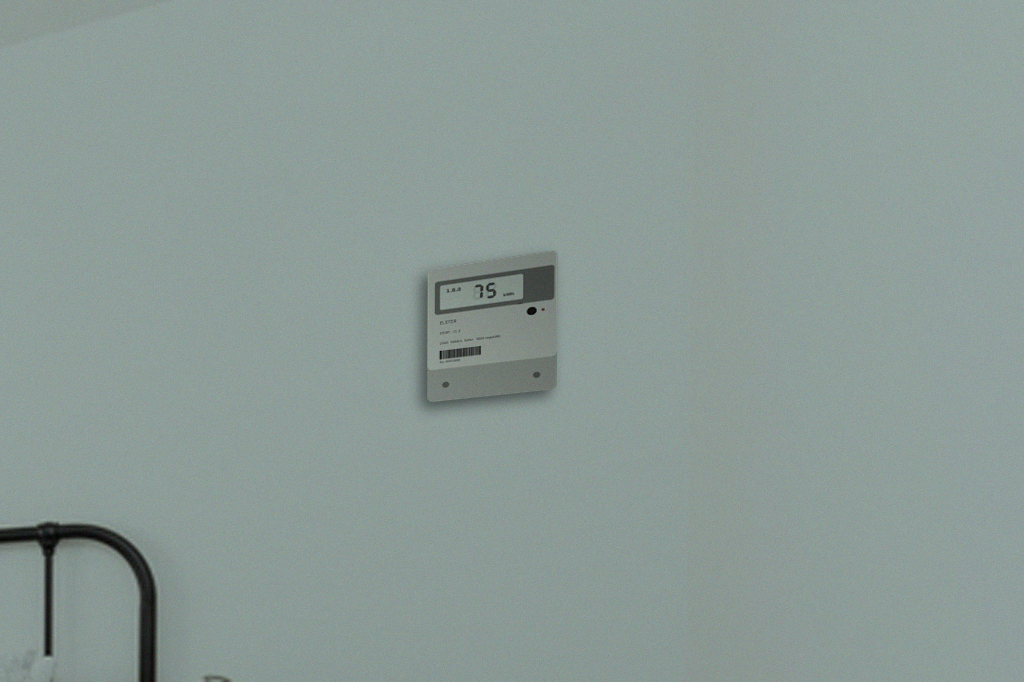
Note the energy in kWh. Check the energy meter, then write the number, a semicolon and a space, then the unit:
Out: 75; kWh
